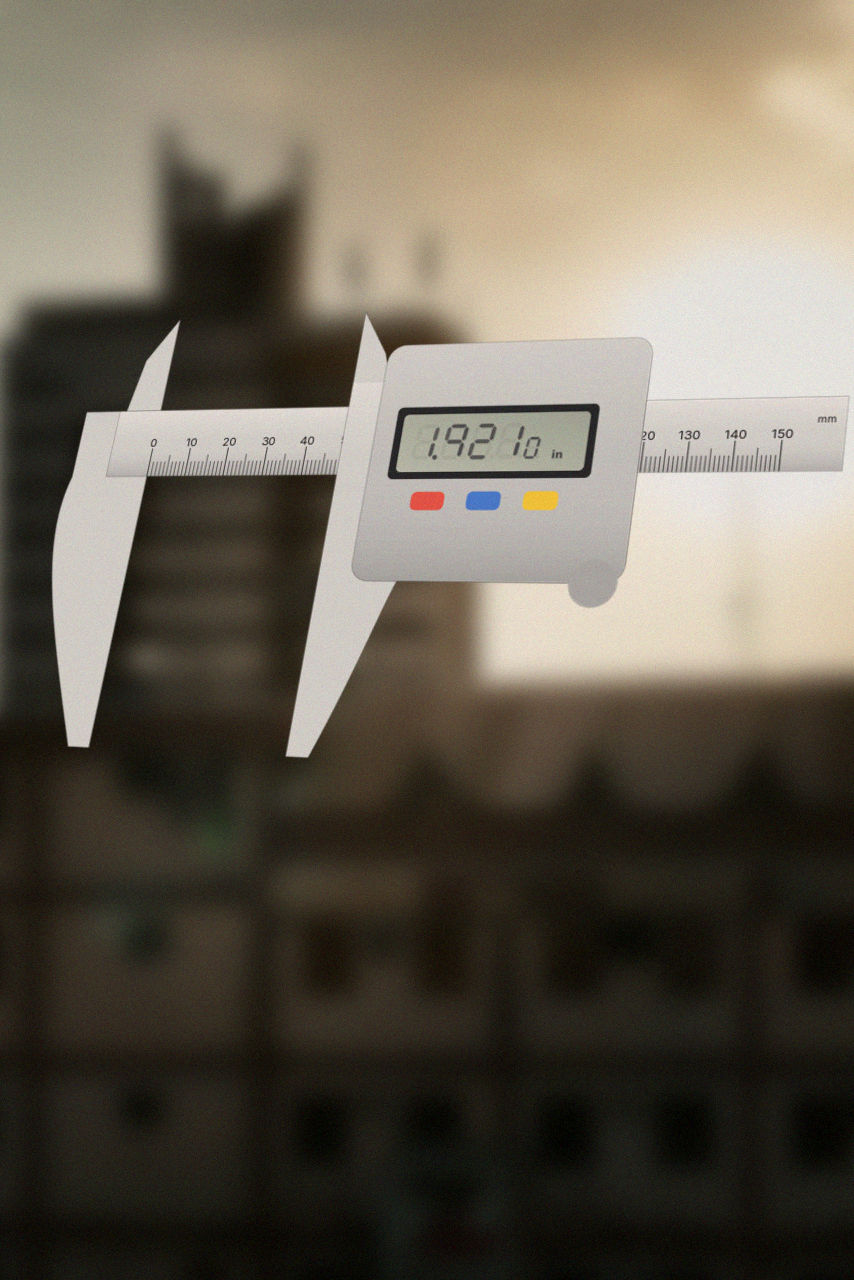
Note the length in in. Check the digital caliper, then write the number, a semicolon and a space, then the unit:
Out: 1.9210; in
